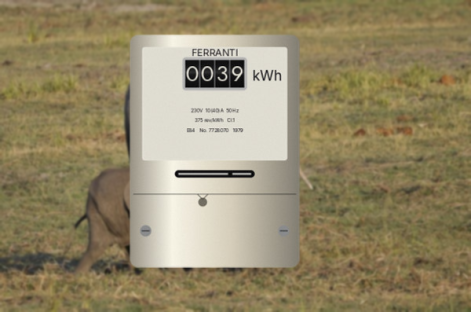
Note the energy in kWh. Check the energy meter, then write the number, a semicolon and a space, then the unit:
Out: 39; kWh
